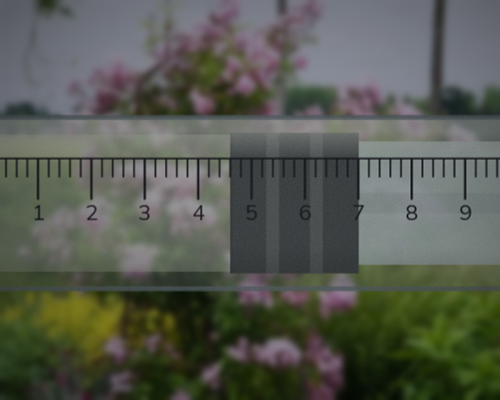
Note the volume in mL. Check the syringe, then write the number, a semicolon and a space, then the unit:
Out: 4.6; mL
